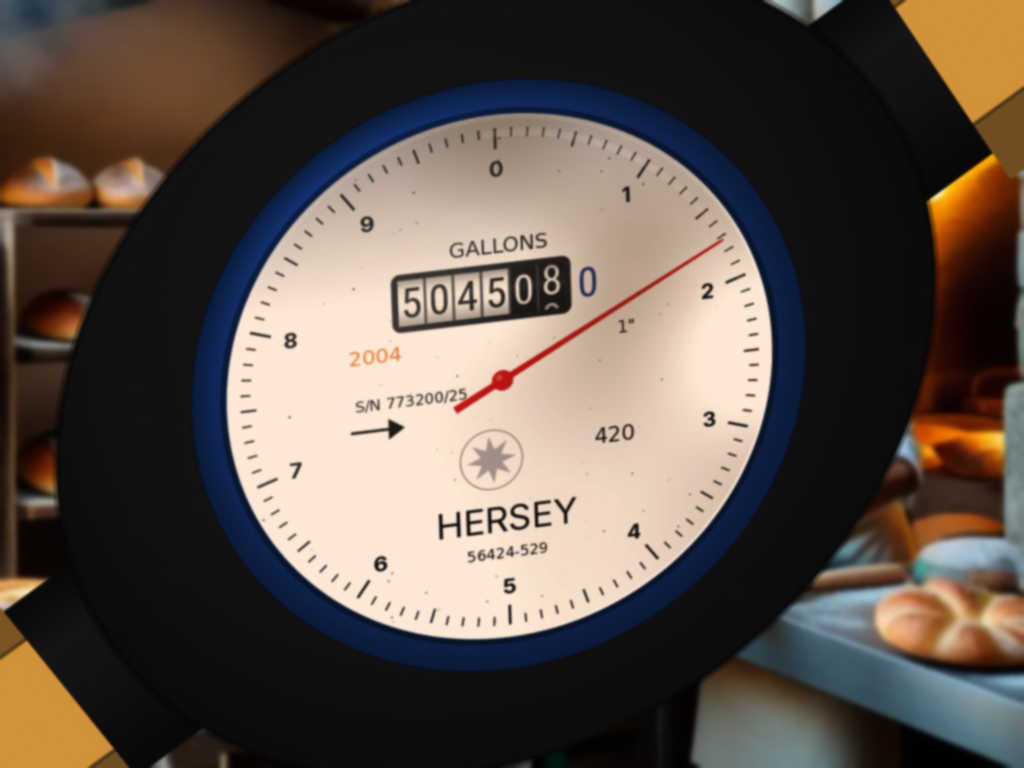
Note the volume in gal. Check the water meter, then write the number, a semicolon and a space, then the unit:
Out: 5045081.7; gal
